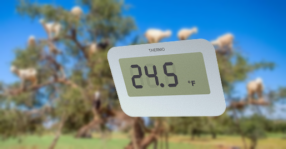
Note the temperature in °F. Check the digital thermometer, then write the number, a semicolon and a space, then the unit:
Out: 24.5; °F
